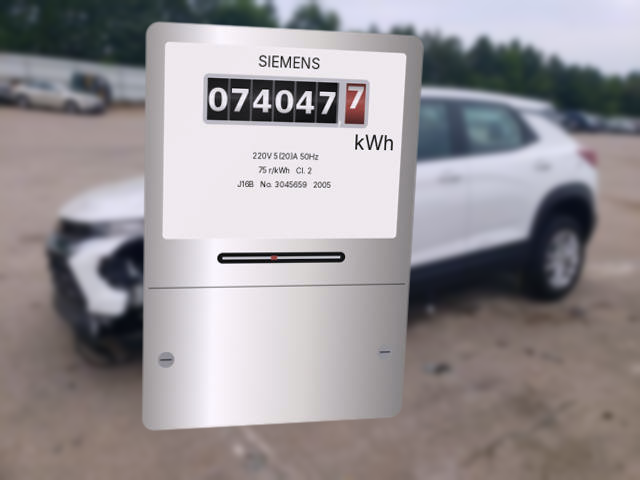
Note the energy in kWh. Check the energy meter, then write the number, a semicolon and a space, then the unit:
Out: 74047.7; kWh
